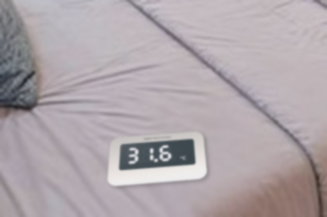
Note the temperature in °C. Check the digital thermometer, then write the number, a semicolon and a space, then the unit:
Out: 31.6; °C
